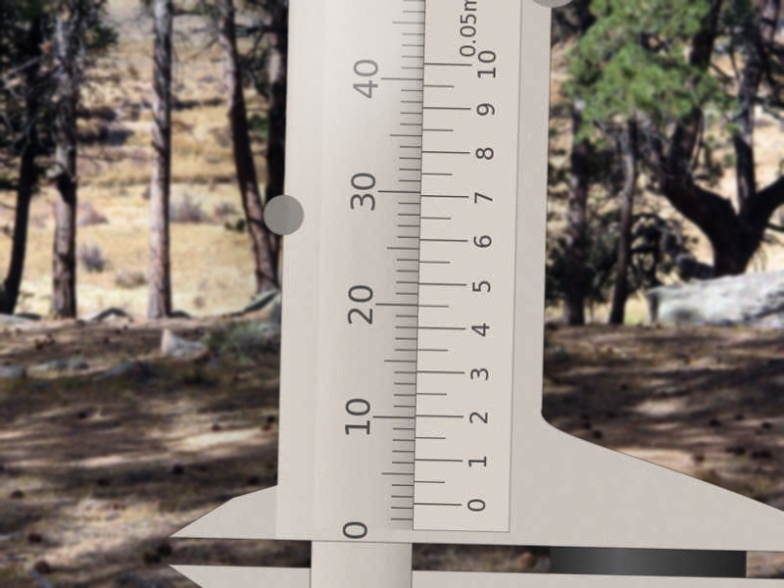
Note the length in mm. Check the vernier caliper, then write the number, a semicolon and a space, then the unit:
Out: 2.4; mm
